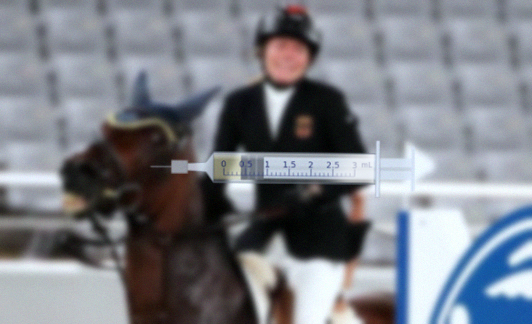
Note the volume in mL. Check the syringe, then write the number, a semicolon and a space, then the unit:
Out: 0.4; mL
